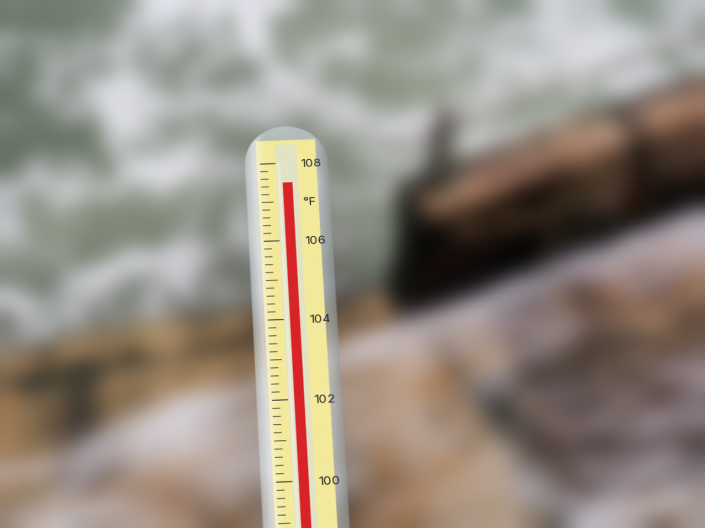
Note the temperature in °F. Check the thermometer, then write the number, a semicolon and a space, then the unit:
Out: 107.5; °F
